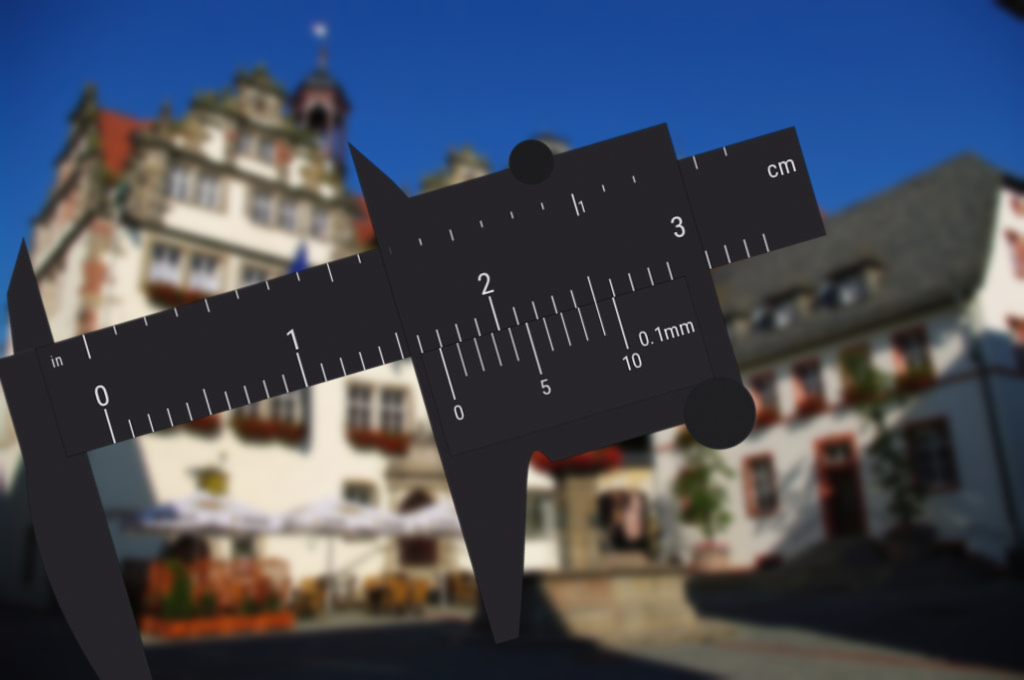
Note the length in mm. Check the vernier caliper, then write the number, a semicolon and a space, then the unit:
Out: 16.9; mm
